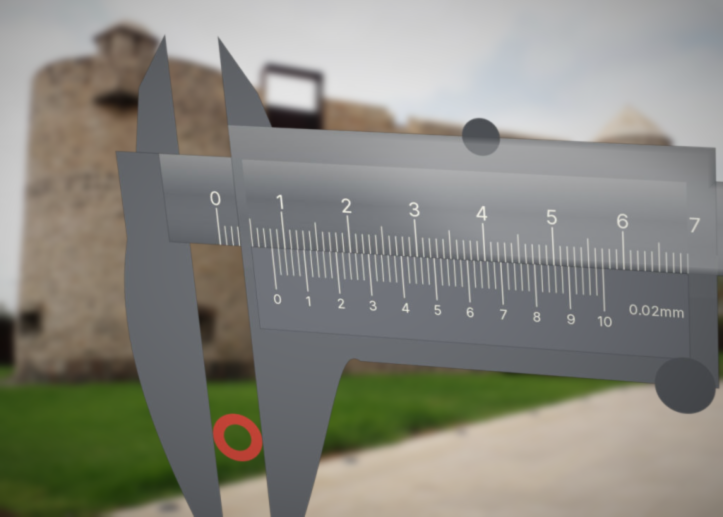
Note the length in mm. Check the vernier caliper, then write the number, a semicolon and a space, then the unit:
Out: 8.0; mm
